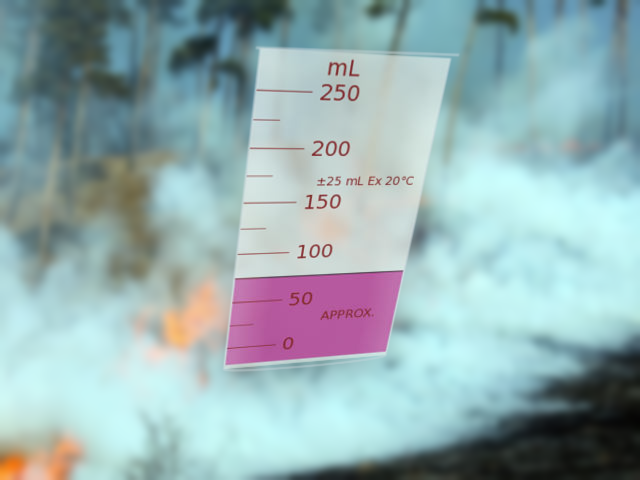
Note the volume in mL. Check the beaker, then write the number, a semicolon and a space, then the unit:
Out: 75; mL
